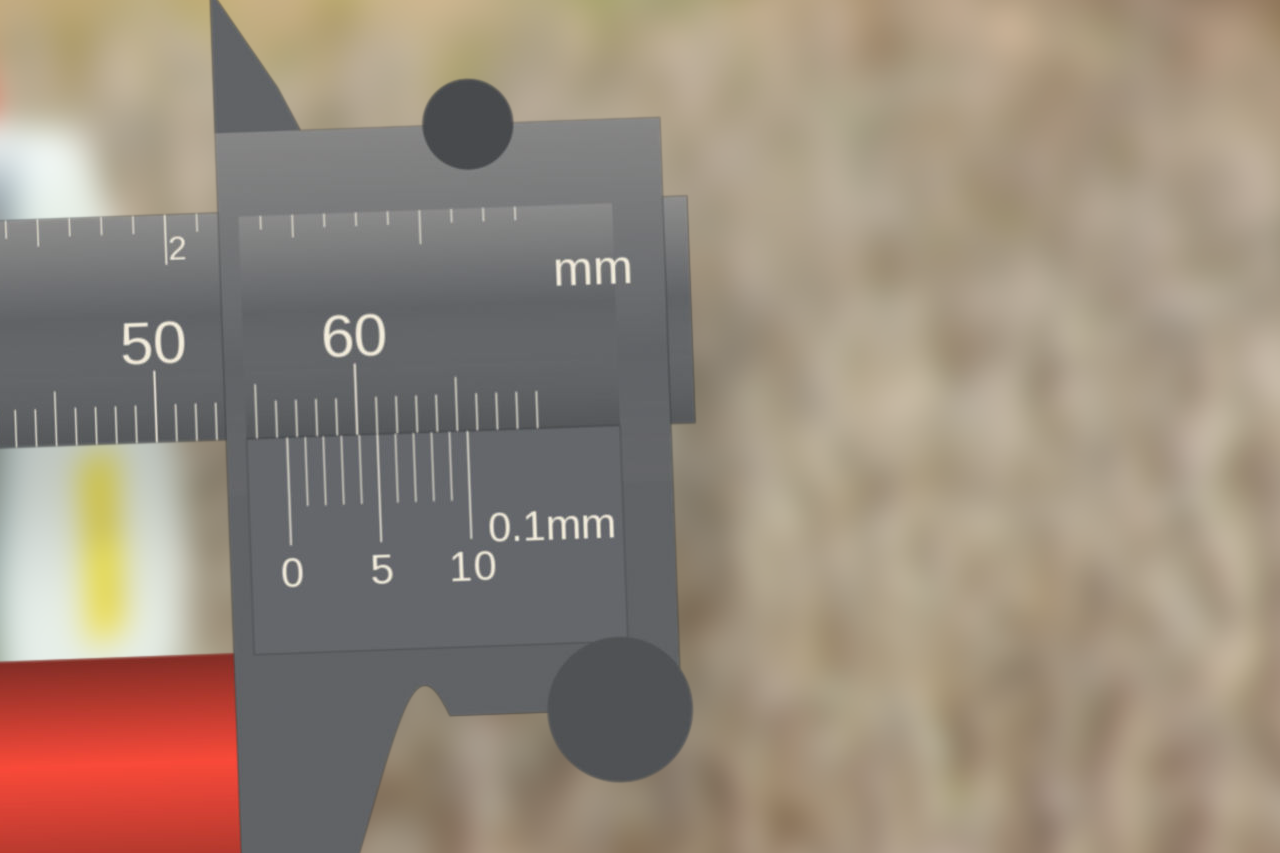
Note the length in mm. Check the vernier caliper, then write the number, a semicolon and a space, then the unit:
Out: 56.5; mm
